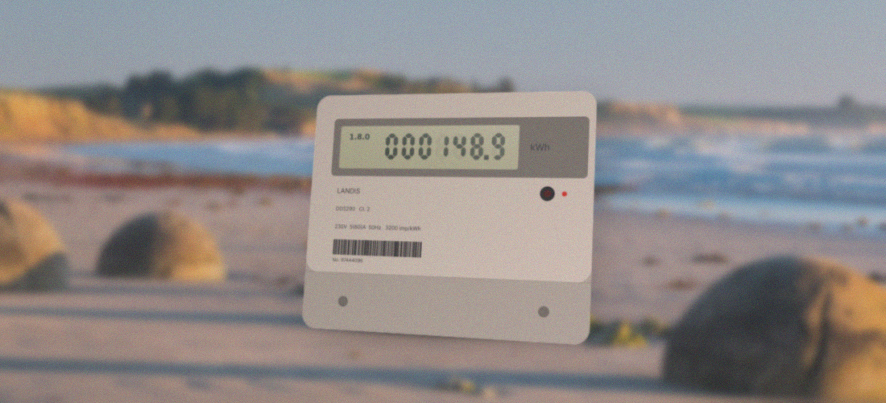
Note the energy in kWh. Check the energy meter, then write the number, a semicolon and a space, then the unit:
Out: 148.9; kWh
